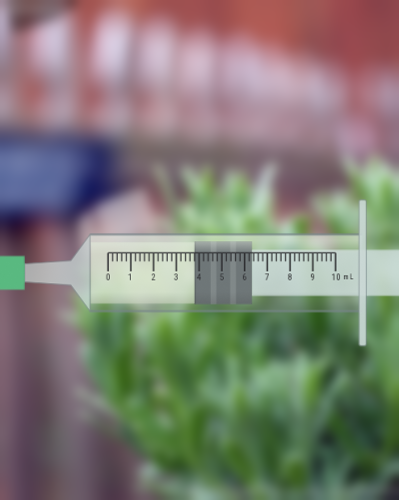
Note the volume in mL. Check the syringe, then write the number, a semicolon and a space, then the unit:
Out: 3.8; mL
